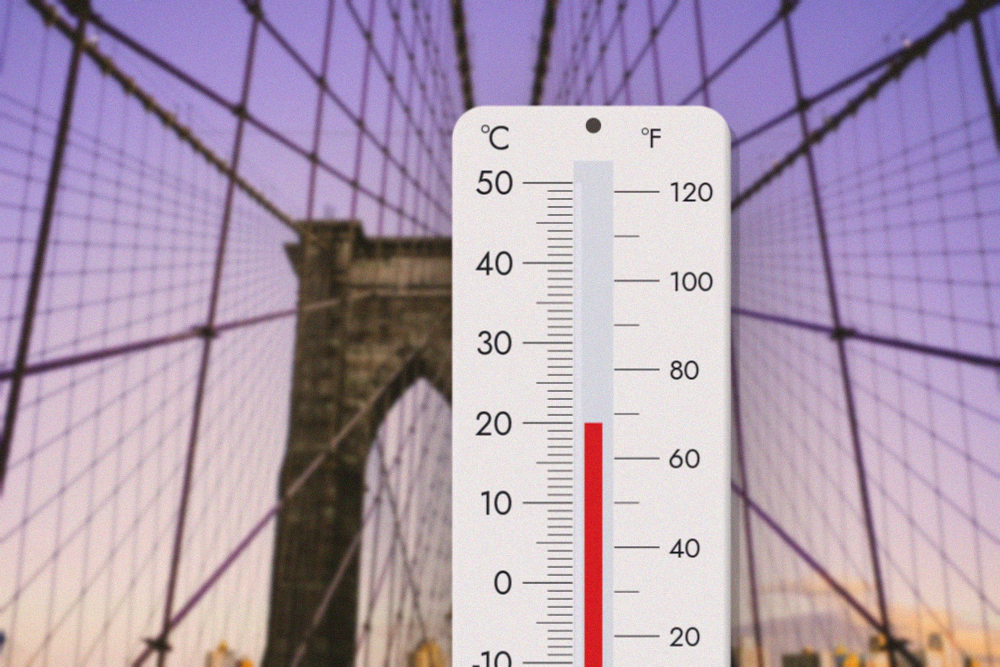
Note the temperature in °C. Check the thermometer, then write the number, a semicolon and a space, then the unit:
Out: 20; °C
